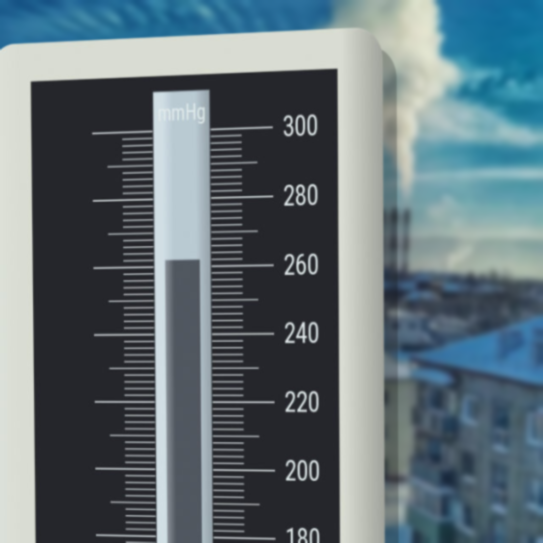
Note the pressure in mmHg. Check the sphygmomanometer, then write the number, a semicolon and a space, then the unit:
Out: 262; mmHg
